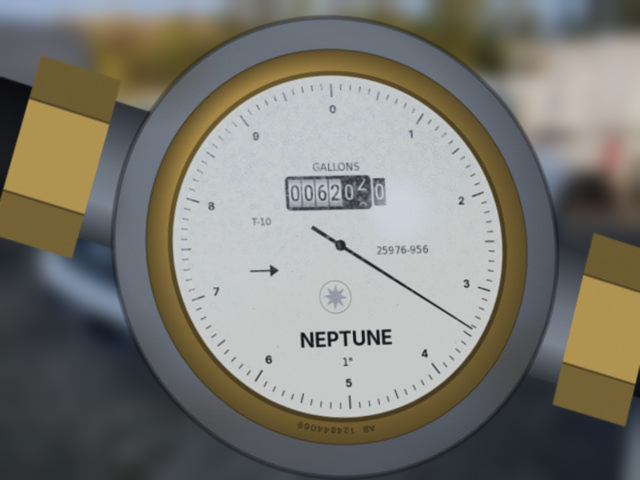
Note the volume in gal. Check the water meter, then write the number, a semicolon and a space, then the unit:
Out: 62023.4; gal
